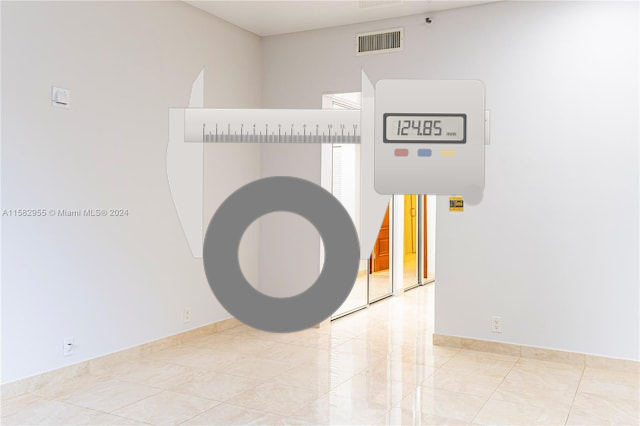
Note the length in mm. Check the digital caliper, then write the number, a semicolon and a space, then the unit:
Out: 124.85; mm
